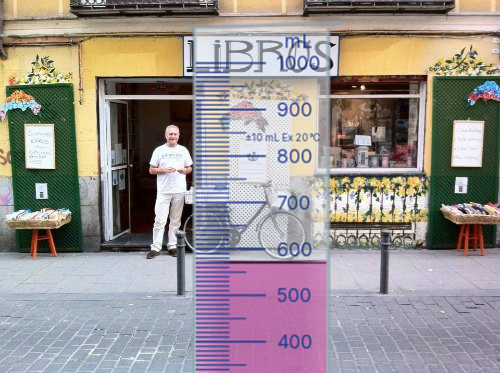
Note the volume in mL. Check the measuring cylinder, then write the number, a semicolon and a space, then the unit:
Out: 570; mL
